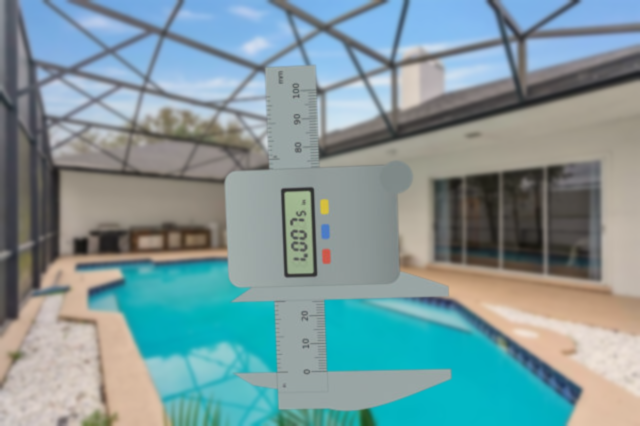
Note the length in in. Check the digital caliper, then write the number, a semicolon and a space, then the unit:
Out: 1.0075; in
